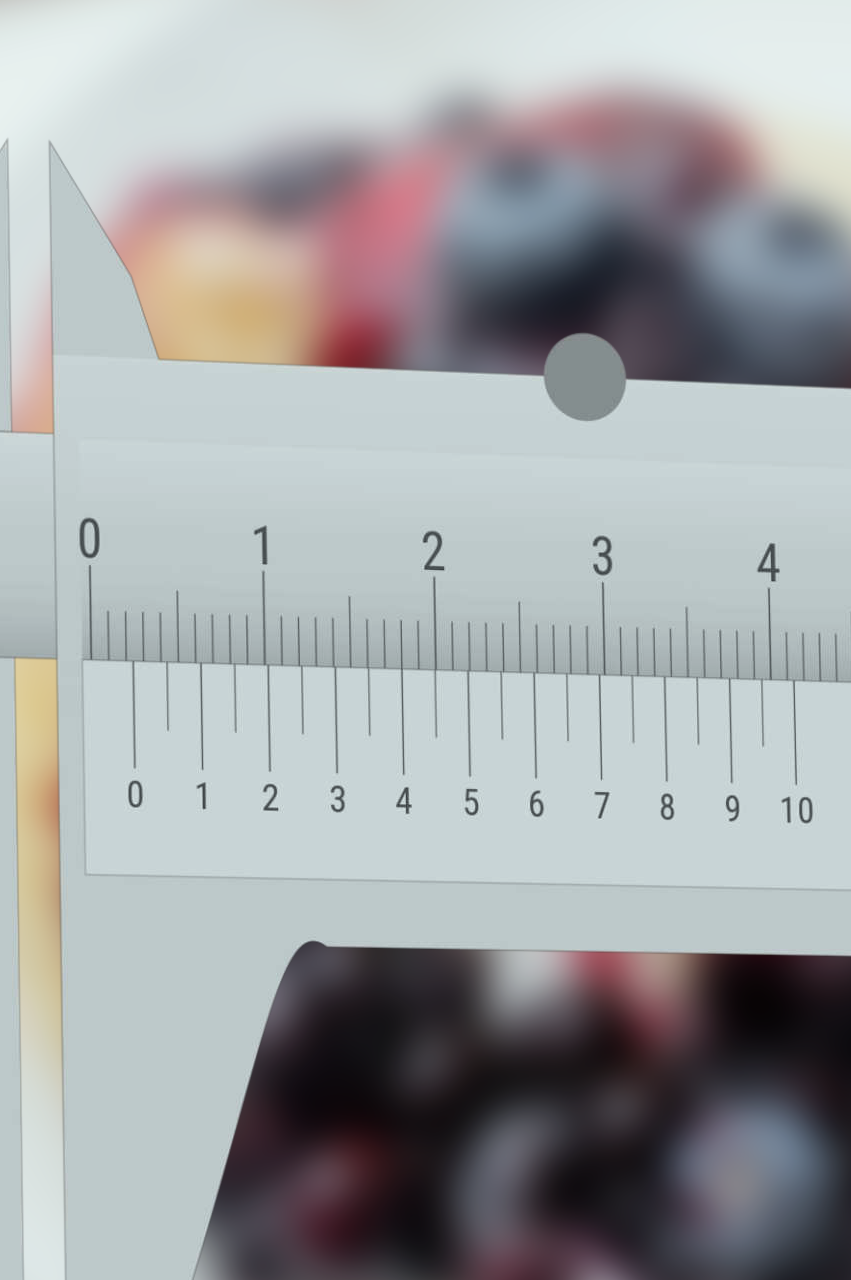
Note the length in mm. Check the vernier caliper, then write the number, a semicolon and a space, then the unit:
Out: 2.4; mm
